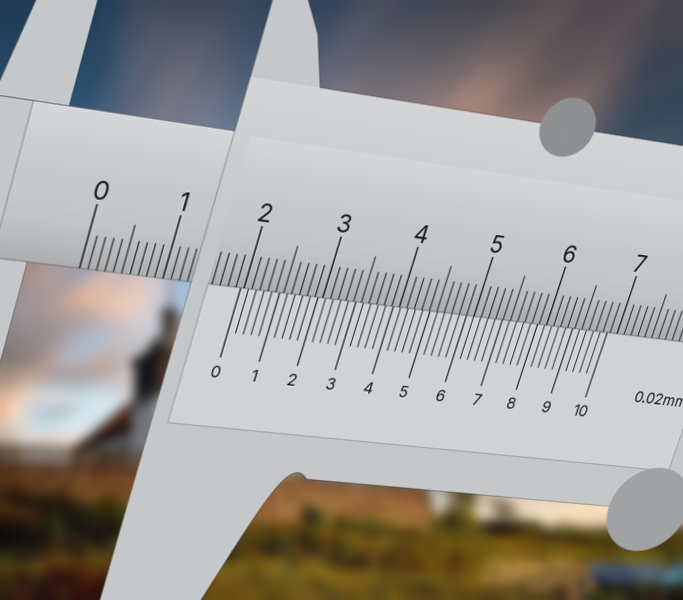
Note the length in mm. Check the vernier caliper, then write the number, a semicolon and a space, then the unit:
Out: 19.6; mm
